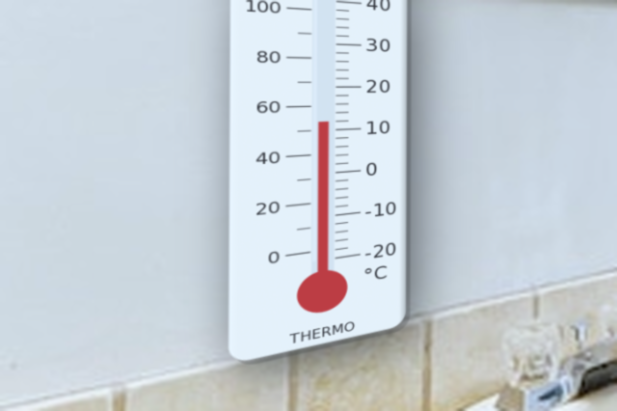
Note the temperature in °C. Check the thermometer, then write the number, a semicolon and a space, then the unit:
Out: 12; °C
